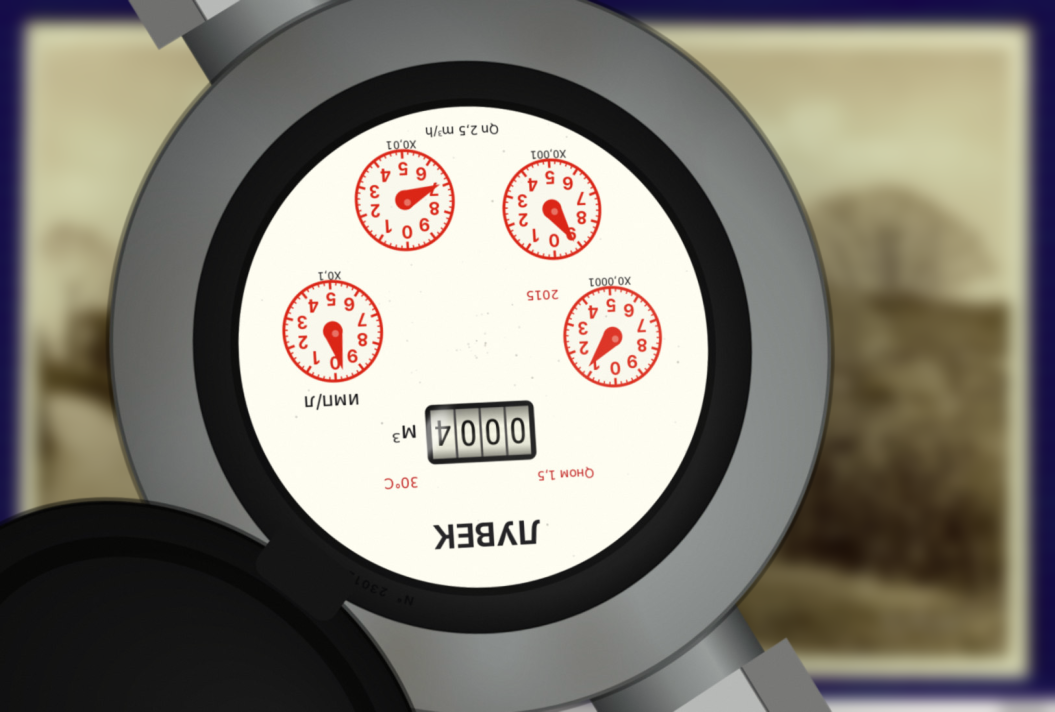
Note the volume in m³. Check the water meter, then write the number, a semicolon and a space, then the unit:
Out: 3.9691; m³
